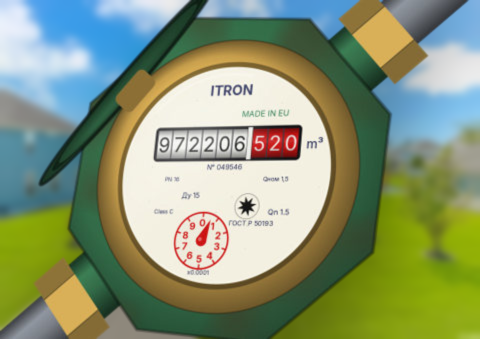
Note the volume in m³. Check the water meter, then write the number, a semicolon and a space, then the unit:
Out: 972206.5200; m³
